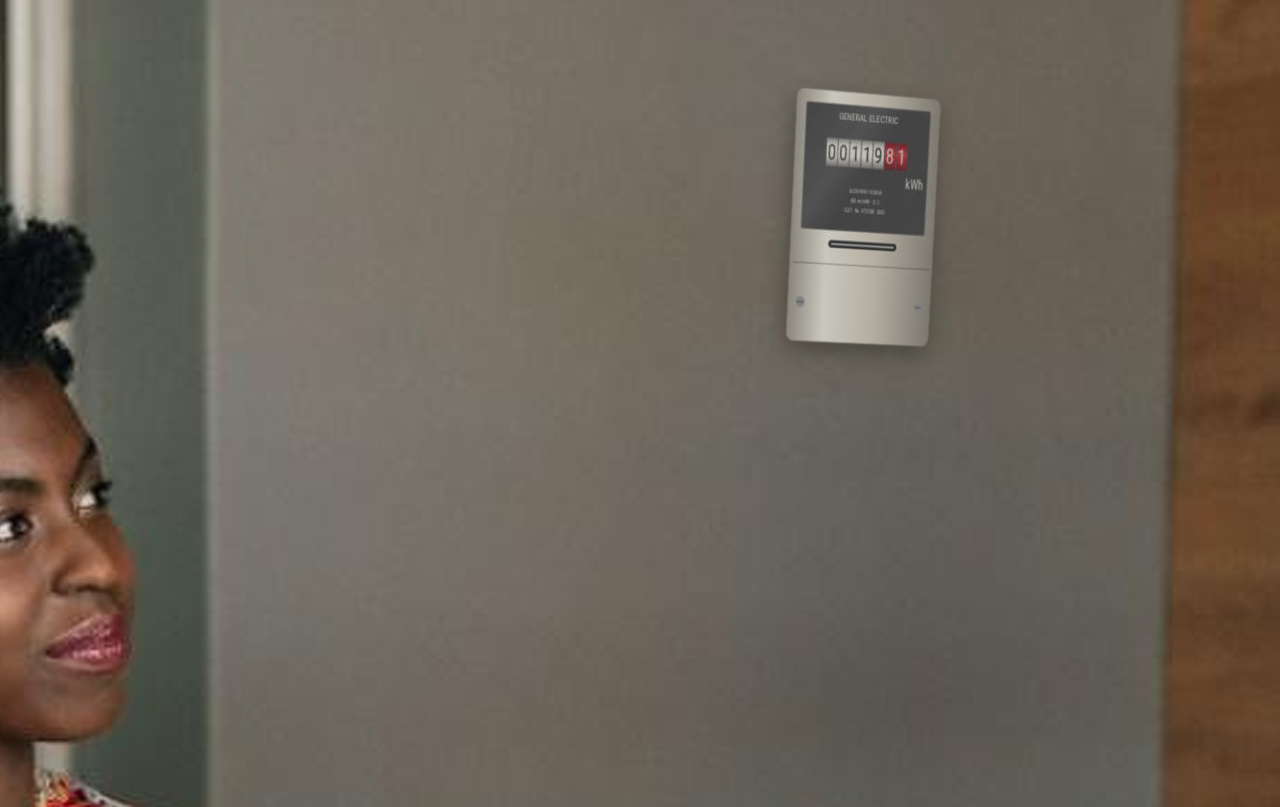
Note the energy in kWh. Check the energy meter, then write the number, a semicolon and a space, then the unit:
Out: 119.81; kWh
